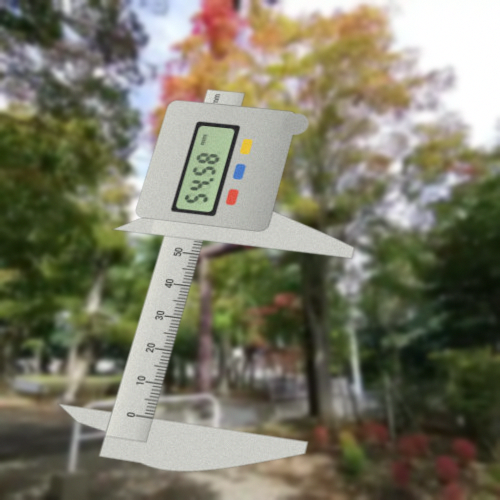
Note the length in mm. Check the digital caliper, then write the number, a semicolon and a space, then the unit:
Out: 54.58; mm
